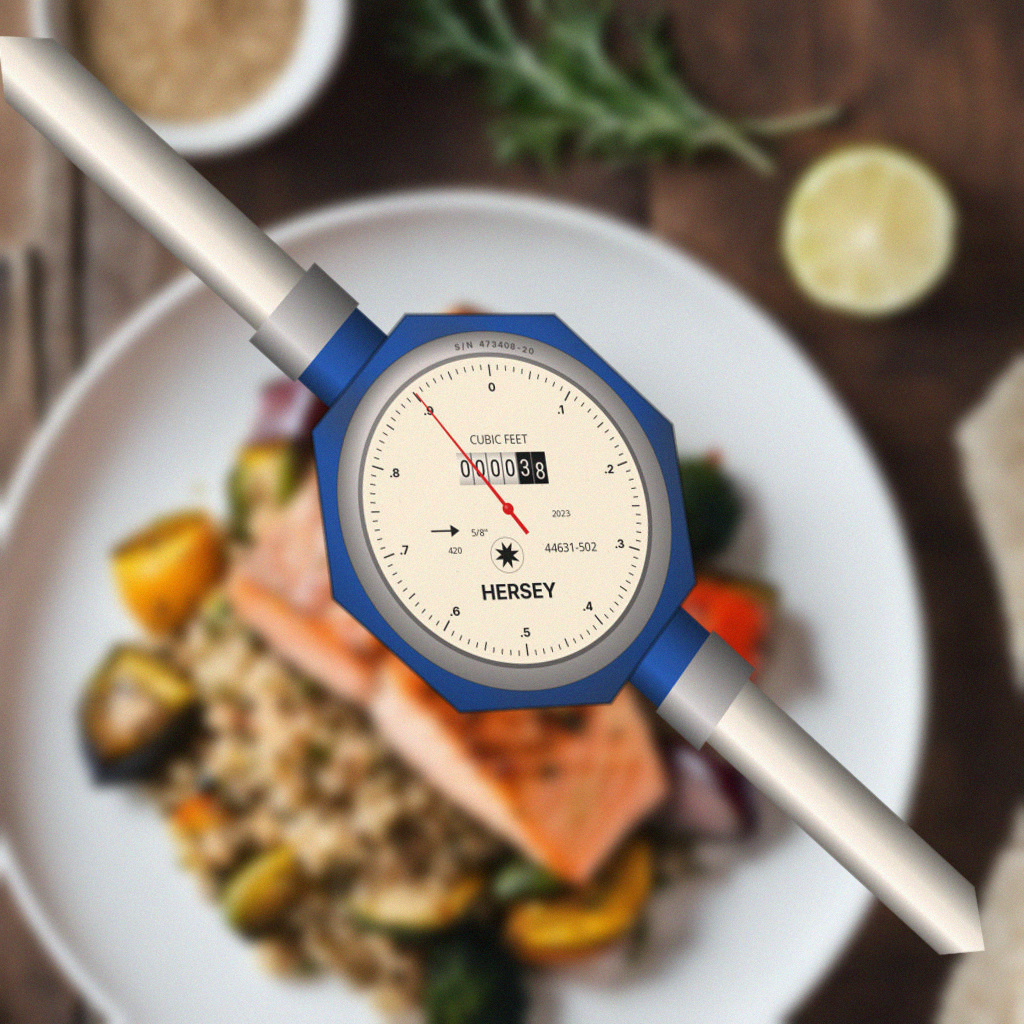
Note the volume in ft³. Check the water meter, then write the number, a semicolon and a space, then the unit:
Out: 37.90; ft³
